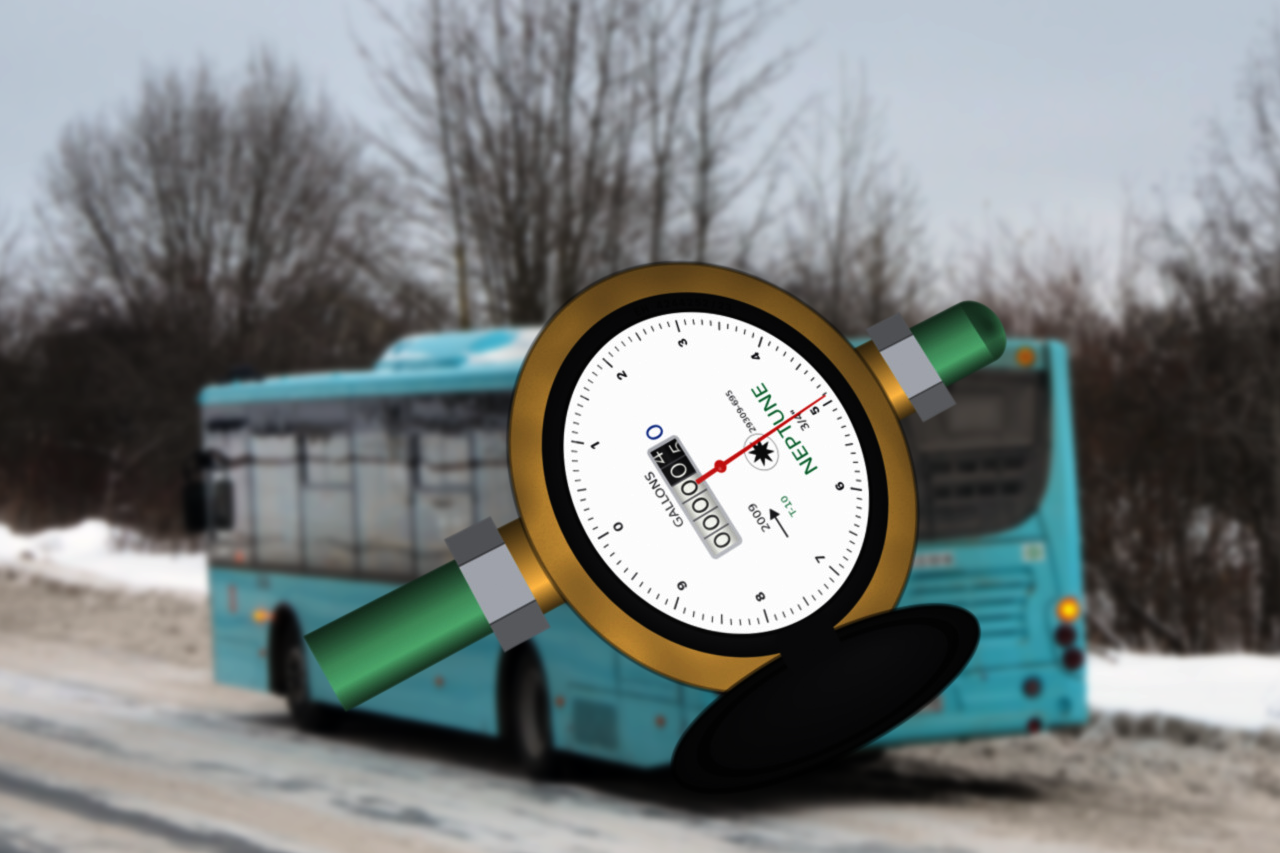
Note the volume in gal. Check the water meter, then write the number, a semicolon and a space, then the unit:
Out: 44.9; gal
